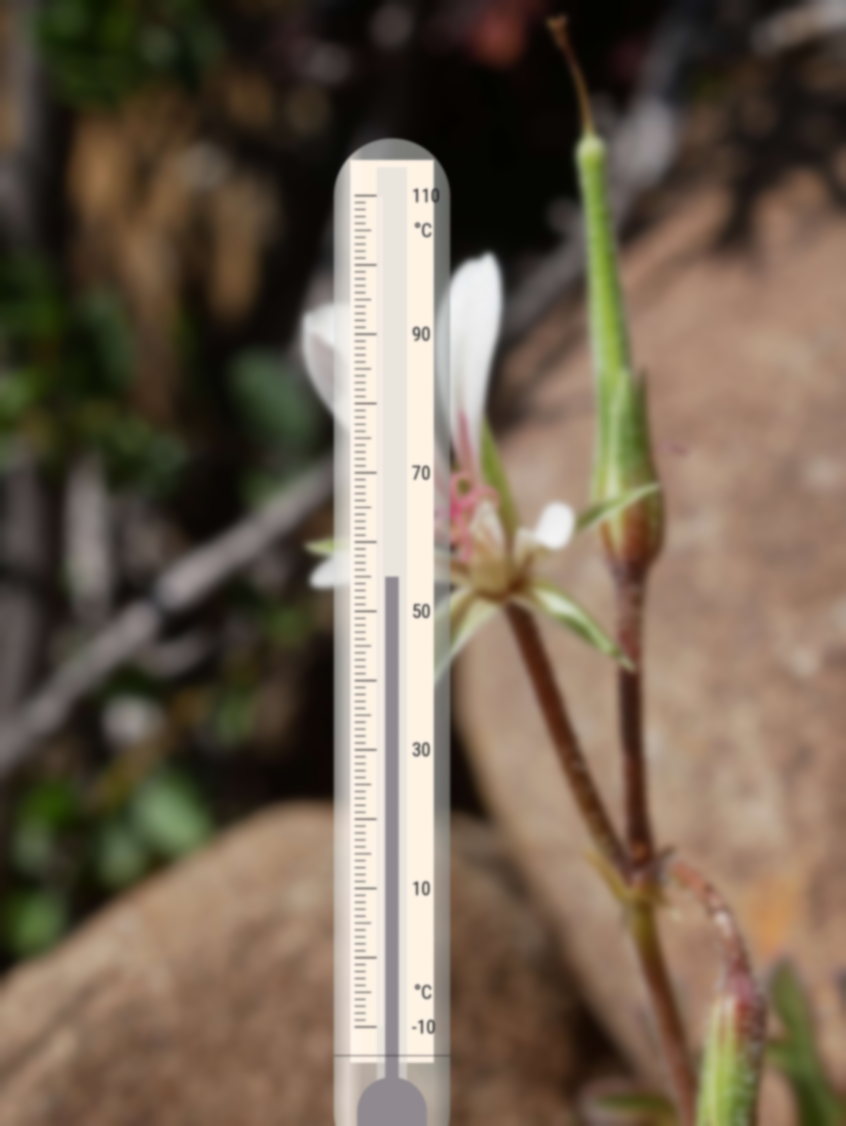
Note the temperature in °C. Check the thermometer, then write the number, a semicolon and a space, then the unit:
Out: 55; °C
